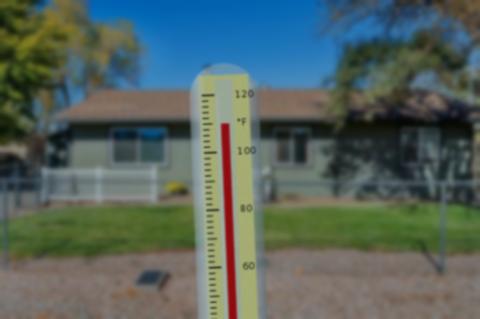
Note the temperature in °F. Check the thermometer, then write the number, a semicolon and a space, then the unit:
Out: 110; °F
